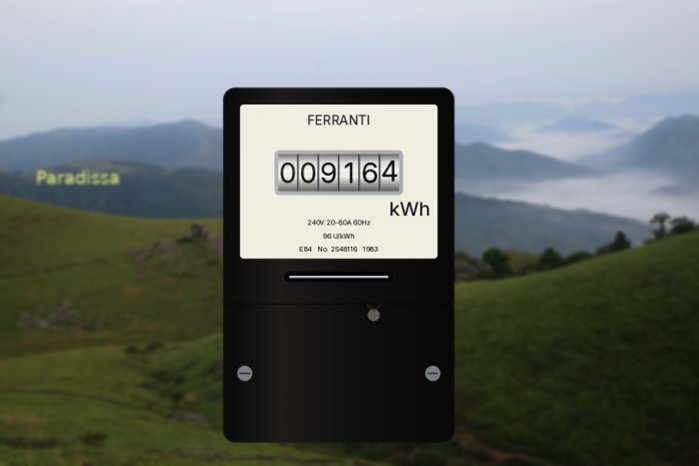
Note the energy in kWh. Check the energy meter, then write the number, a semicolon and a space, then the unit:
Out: 9164; kWh
